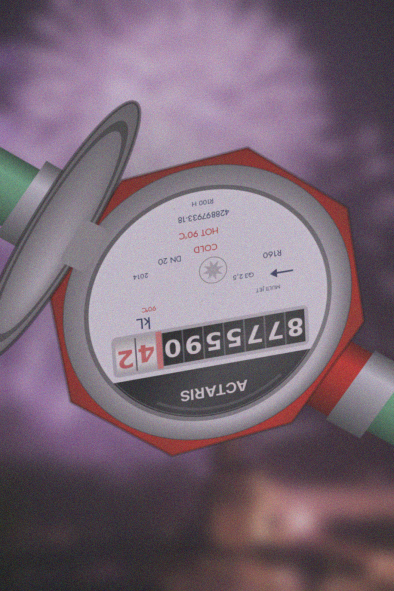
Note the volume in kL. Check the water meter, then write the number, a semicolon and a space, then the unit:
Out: 8775590.42; kL
